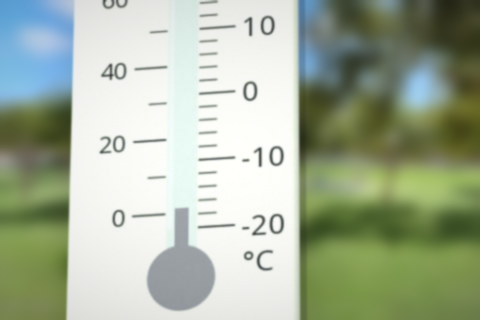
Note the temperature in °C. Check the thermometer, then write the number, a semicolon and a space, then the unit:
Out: -17; °C
